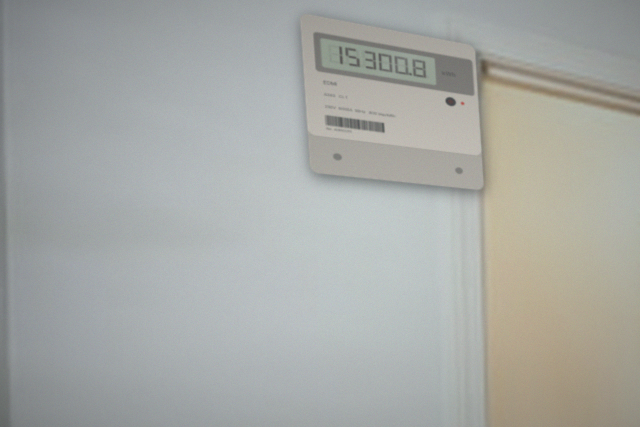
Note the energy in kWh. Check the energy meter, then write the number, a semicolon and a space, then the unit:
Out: 15300.8; kWh
